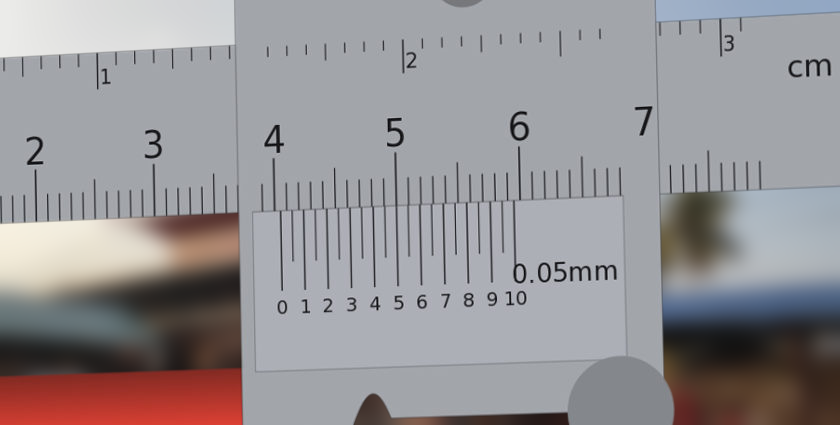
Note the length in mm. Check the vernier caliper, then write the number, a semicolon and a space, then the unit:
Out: 40.5; mm
